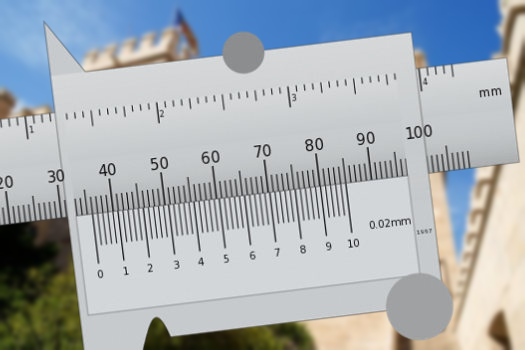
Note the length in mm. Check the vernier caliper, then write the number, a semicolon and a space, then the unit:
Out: 36.0; mm
